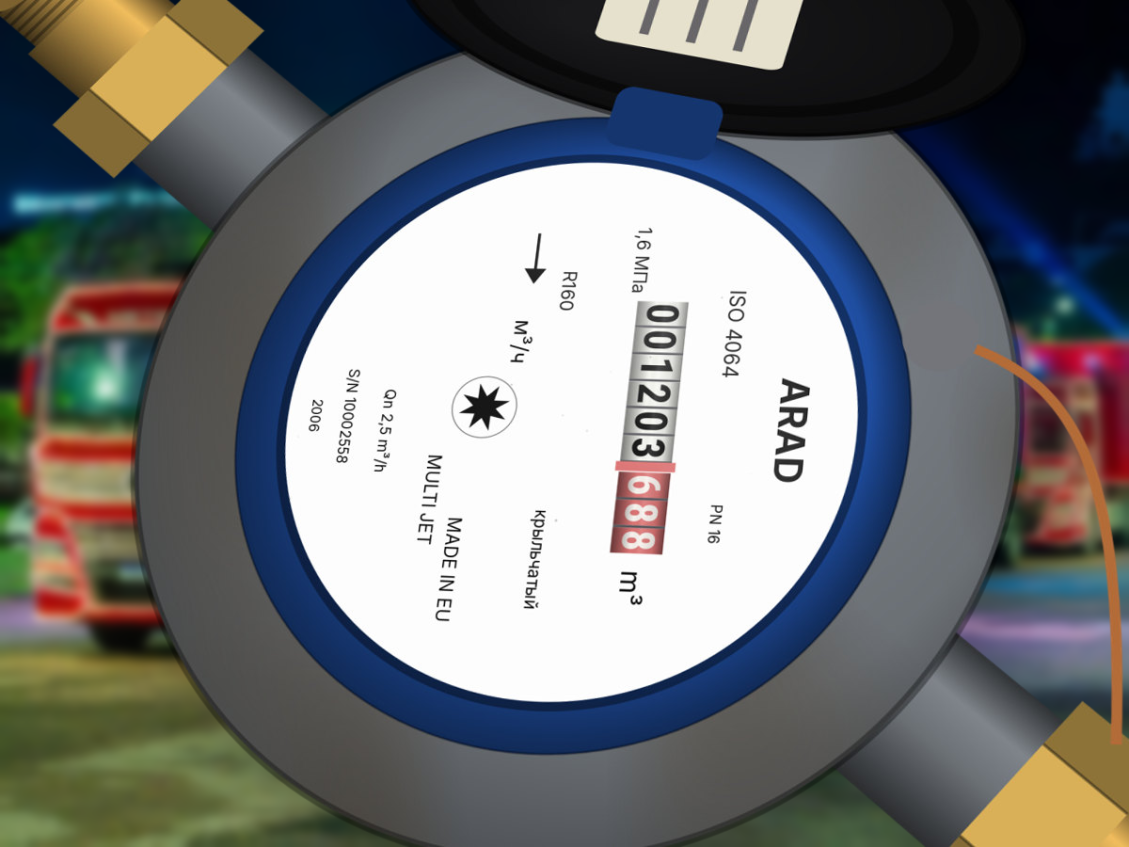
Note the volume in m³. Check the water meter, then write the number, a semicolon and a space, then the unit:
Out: 1203.688; m³
